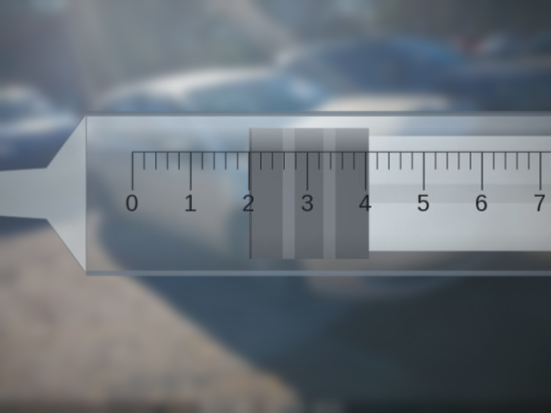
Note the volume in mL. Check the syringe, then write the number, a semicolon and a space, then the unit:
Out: 2; mL
